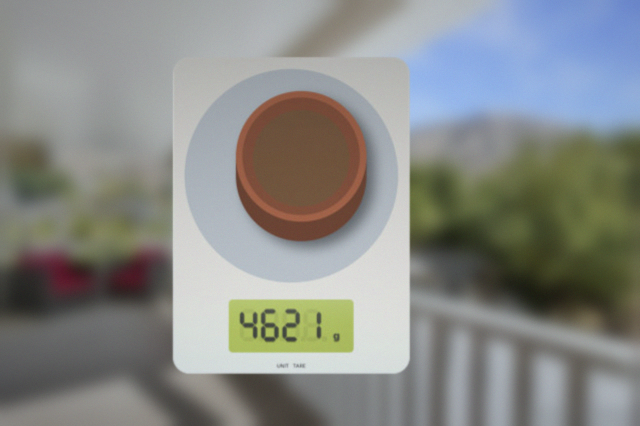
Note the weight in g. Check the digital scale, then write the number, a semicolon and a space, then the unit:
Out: 4621; g
